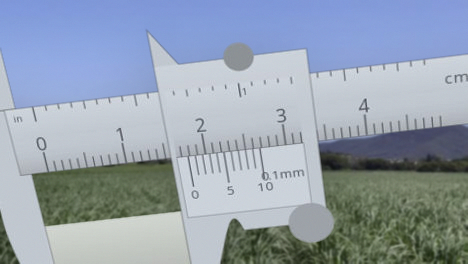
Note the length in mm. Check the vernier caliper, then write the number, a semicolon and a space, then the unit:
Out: 17.8; mm
